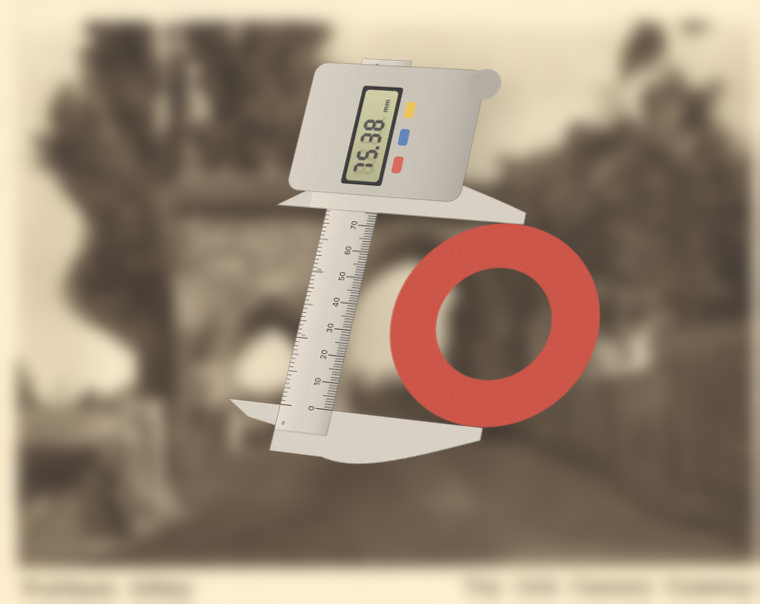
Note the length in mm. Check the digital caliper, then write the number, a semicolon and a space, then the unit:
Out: 75.38; mm
